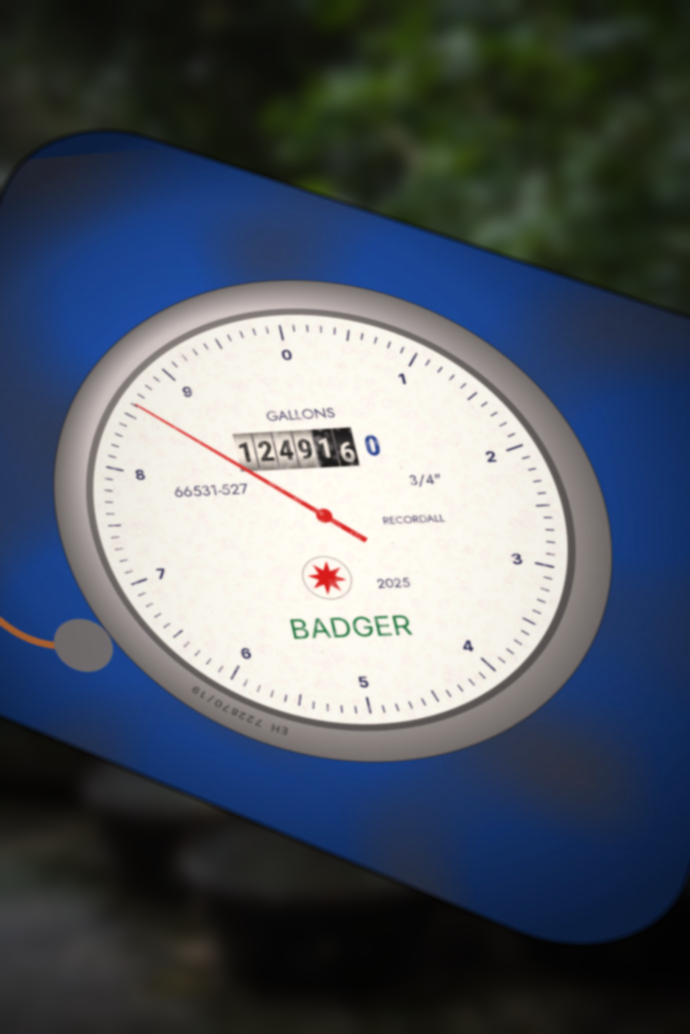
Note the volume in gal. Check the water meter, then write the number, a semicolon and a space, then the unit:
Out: 1249158.6; gal
